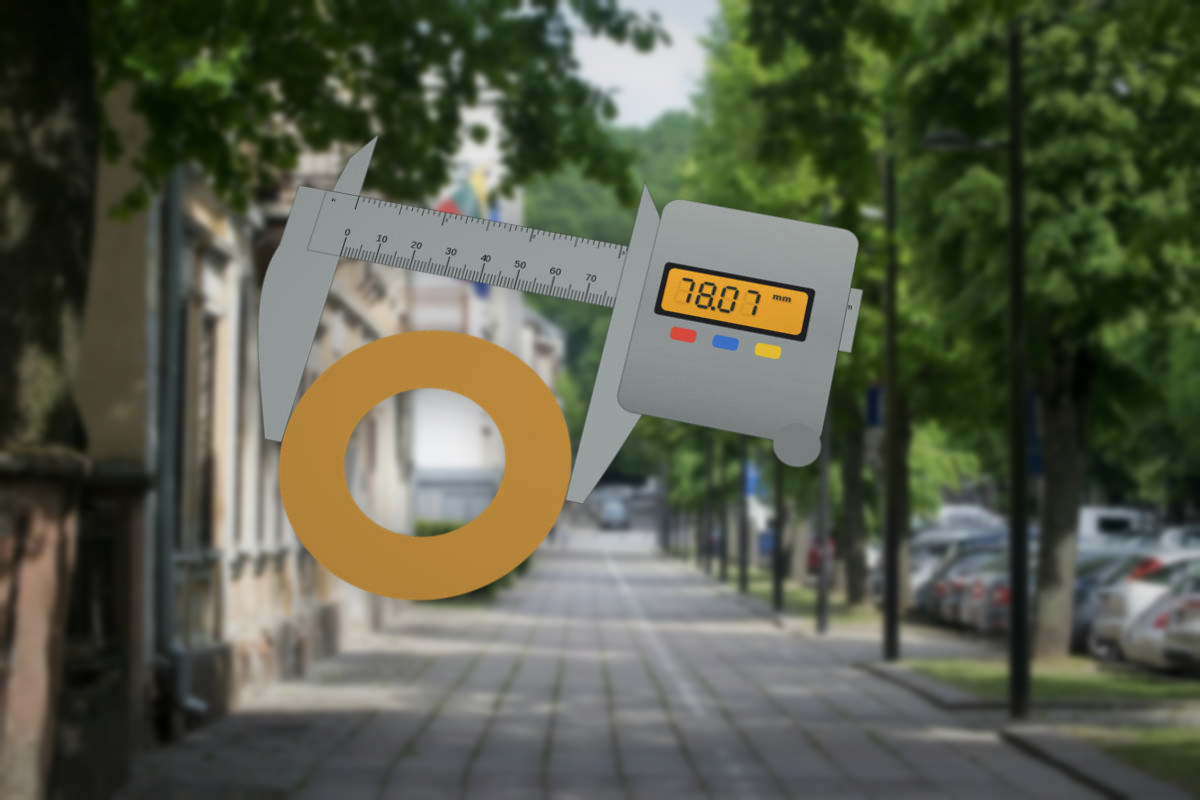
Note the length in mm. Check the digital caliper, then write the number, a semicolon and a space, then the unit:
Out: 78.07; mm
